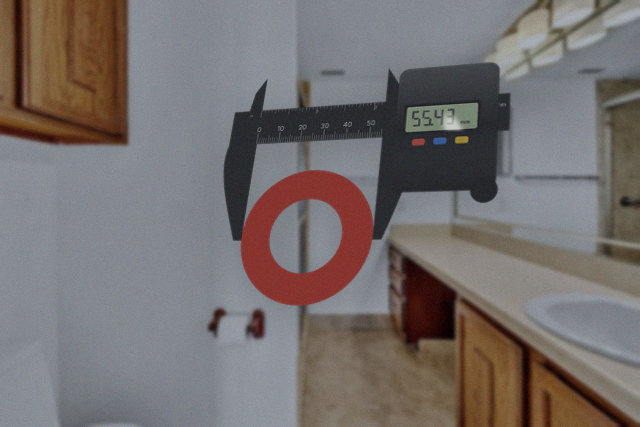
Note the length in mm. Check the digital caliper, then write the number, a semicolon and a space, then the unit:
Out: 55.43; mm
